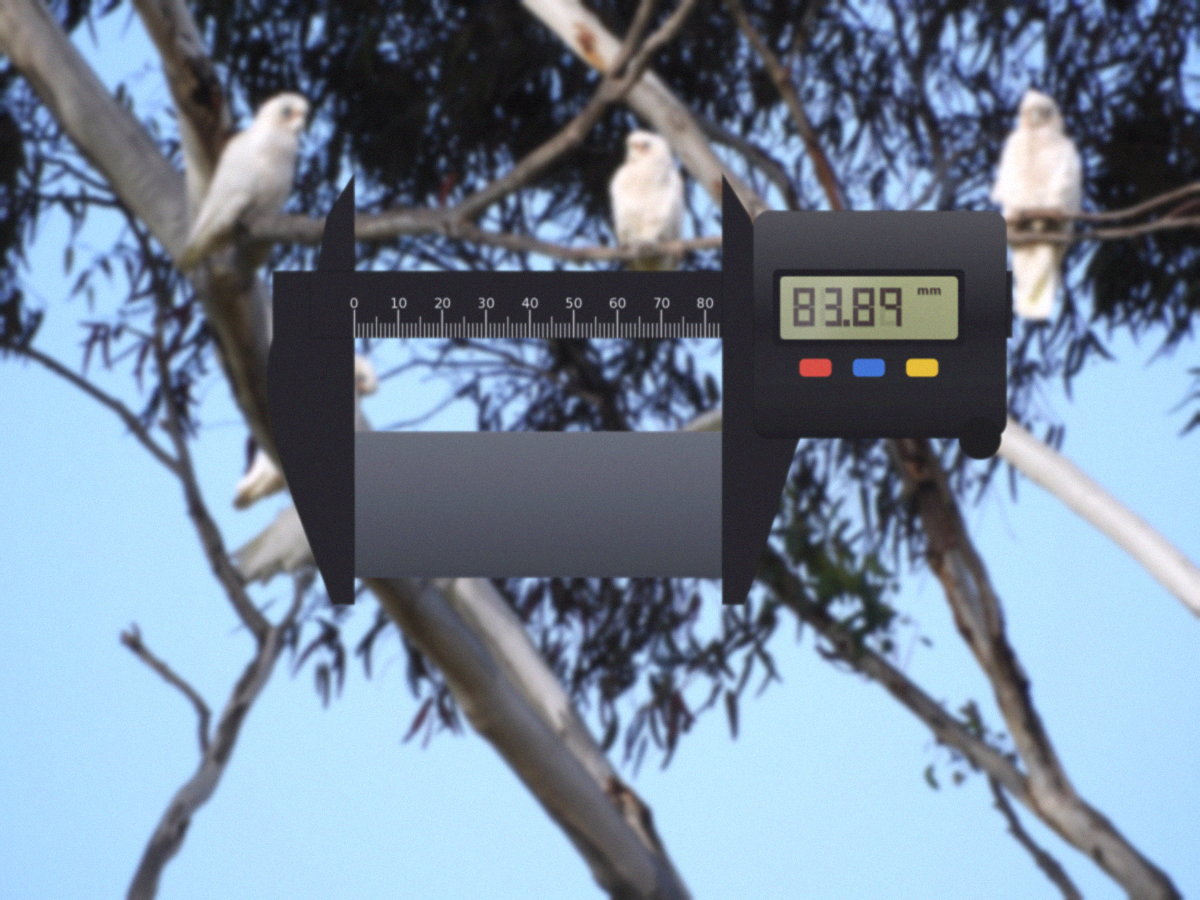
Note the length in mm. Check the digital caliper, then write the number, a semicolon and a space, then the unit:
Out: 83.89; mm
